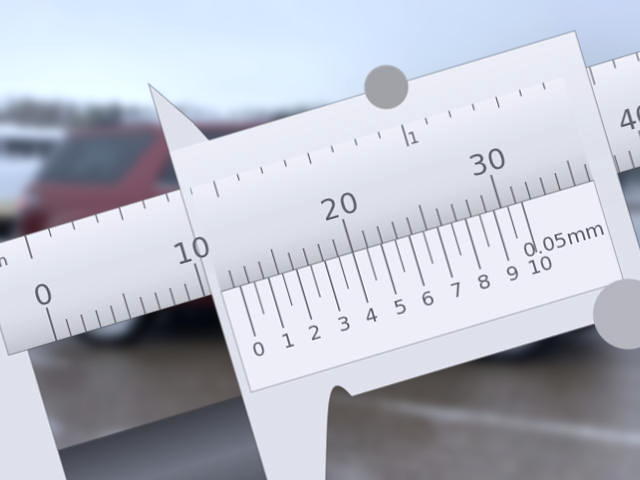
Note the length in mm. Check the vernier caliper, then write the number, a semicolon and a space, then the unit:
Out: 12.4; mm
